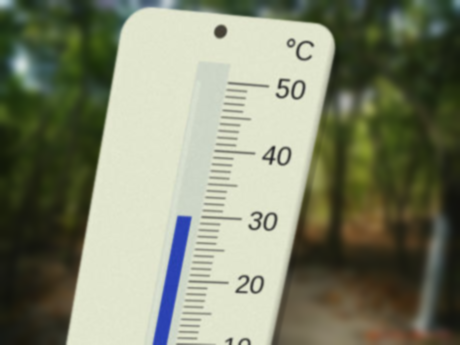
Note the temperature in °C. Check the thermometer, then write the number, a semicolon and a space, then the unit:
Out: 30; °C
